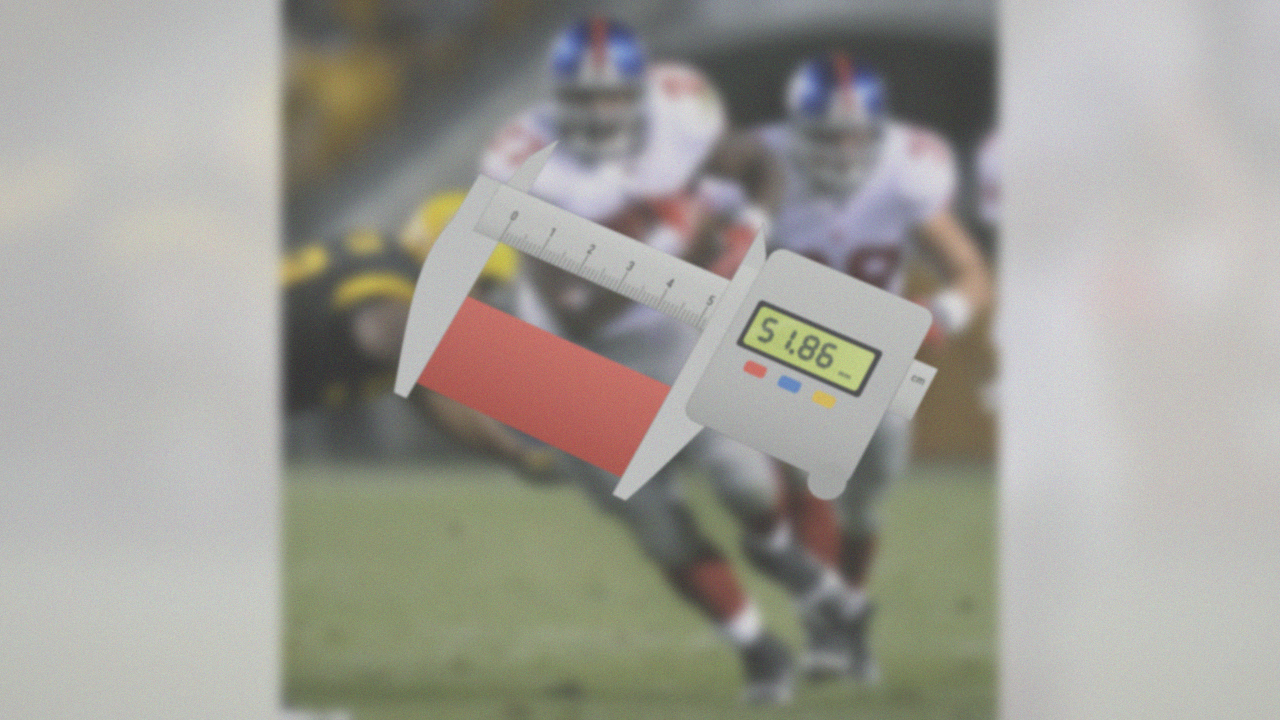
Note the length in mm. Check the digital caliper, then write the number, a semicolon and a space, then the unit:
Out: 51.86; mm
